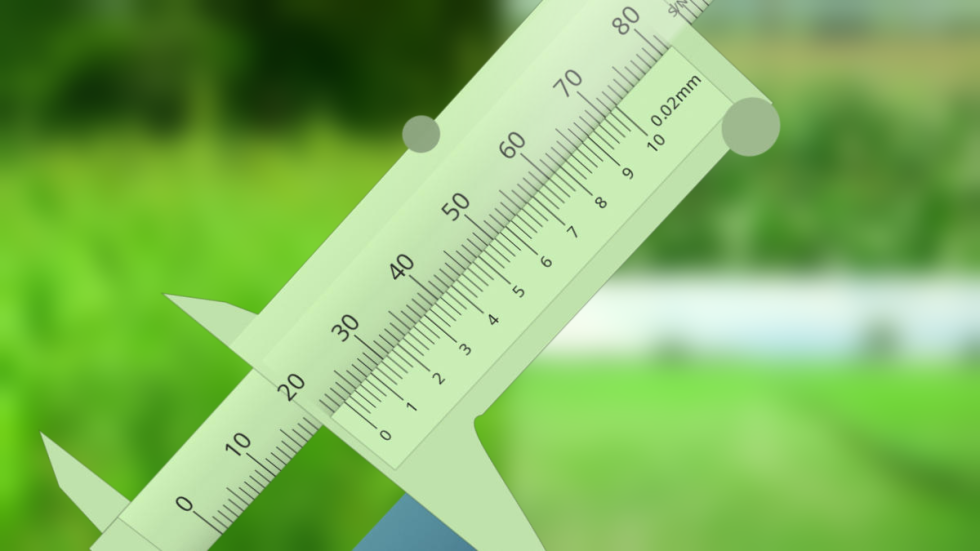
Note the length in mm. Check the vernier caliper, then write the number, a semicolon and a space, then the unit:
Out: 22.8; mm
